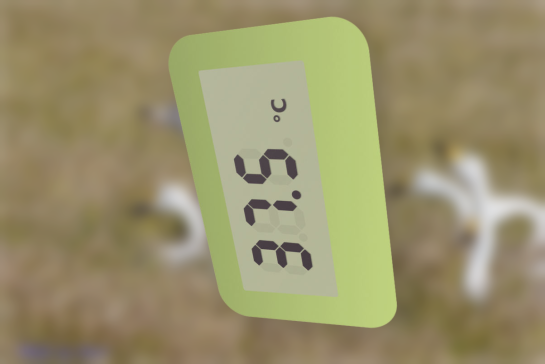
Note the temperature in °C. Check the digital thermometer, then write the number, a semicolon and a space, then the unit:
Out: 37.5; °C
